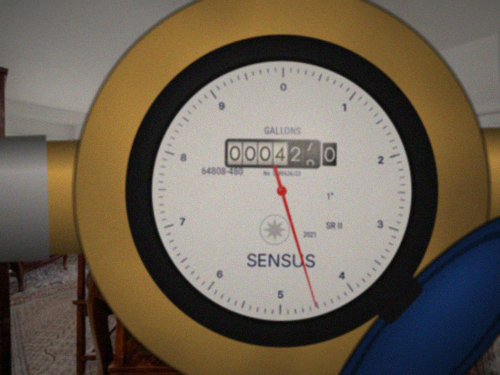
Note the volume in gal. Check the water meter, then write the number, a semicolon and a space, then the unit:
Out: 4274.5; gal
